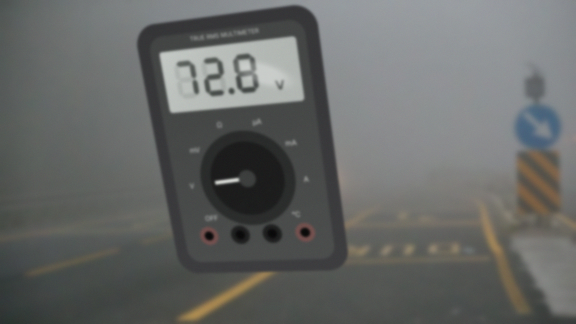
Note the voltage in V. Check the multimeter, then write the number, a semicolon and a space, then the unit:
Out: 72.8; V
